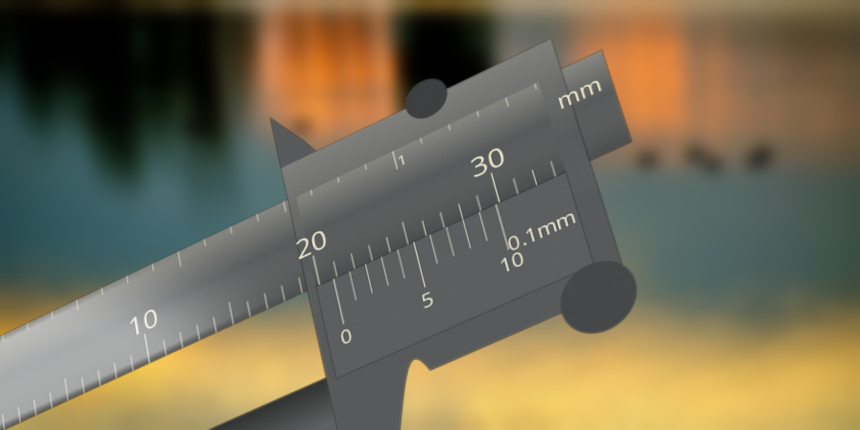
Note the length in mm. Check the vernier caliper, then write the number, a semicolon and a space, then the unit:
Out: 20.8; mm
